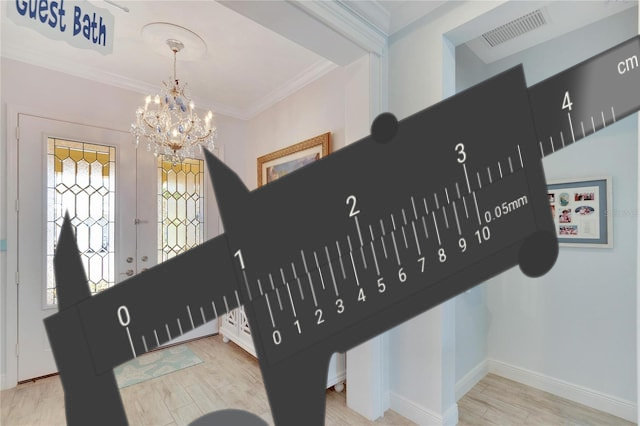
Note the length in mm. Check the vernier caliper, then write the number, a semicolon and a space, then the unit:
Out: 11.3; mm
